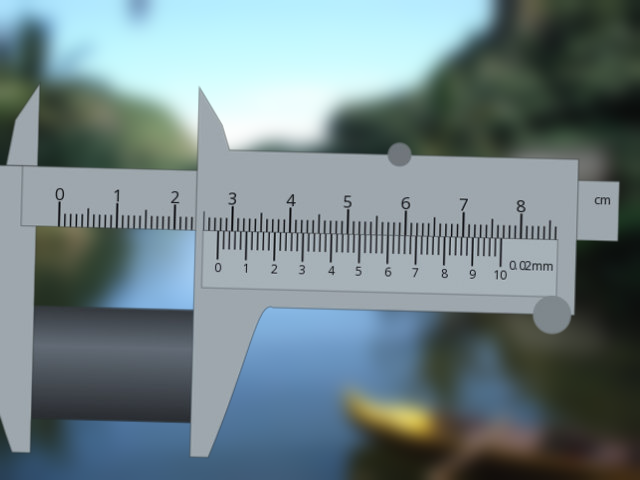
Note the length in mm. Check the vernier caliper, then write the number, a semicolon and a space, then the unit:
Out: 27.6; mm
